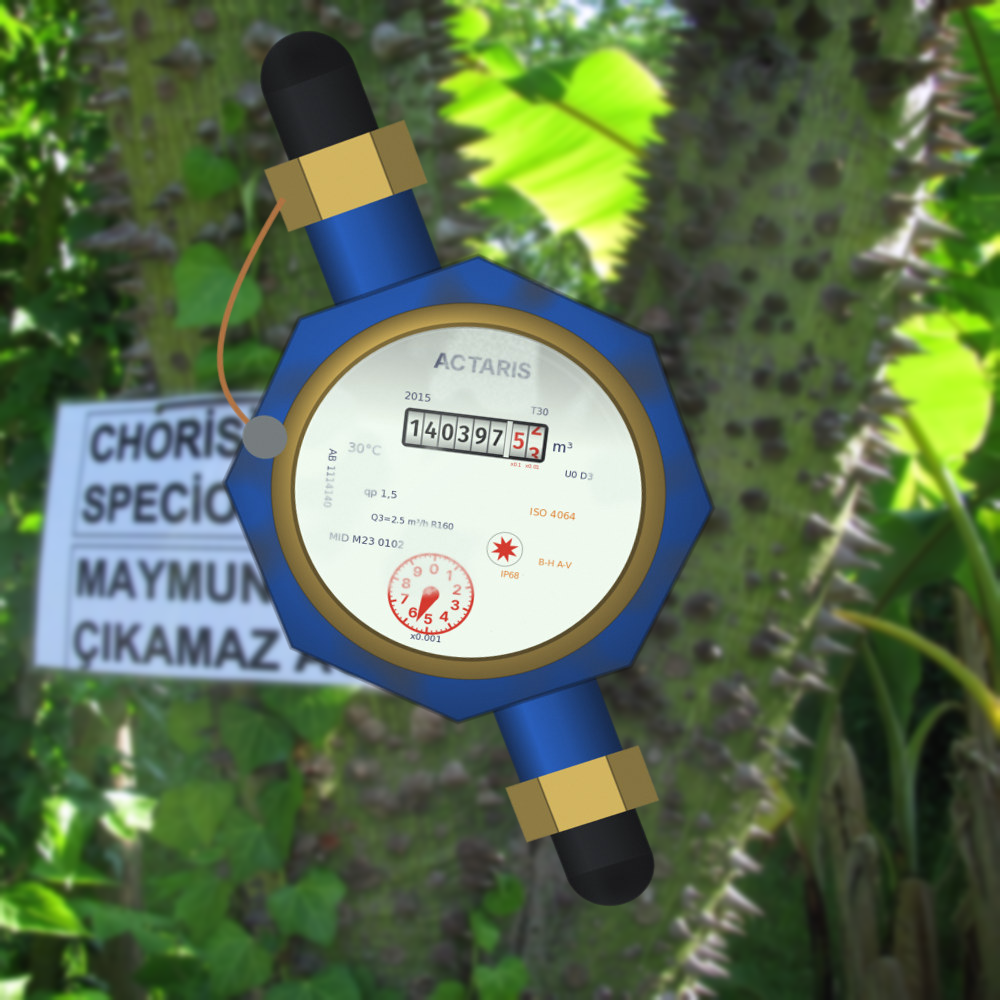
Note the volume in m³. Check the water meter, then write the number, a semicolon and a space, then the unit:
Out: 140397.525; m³
